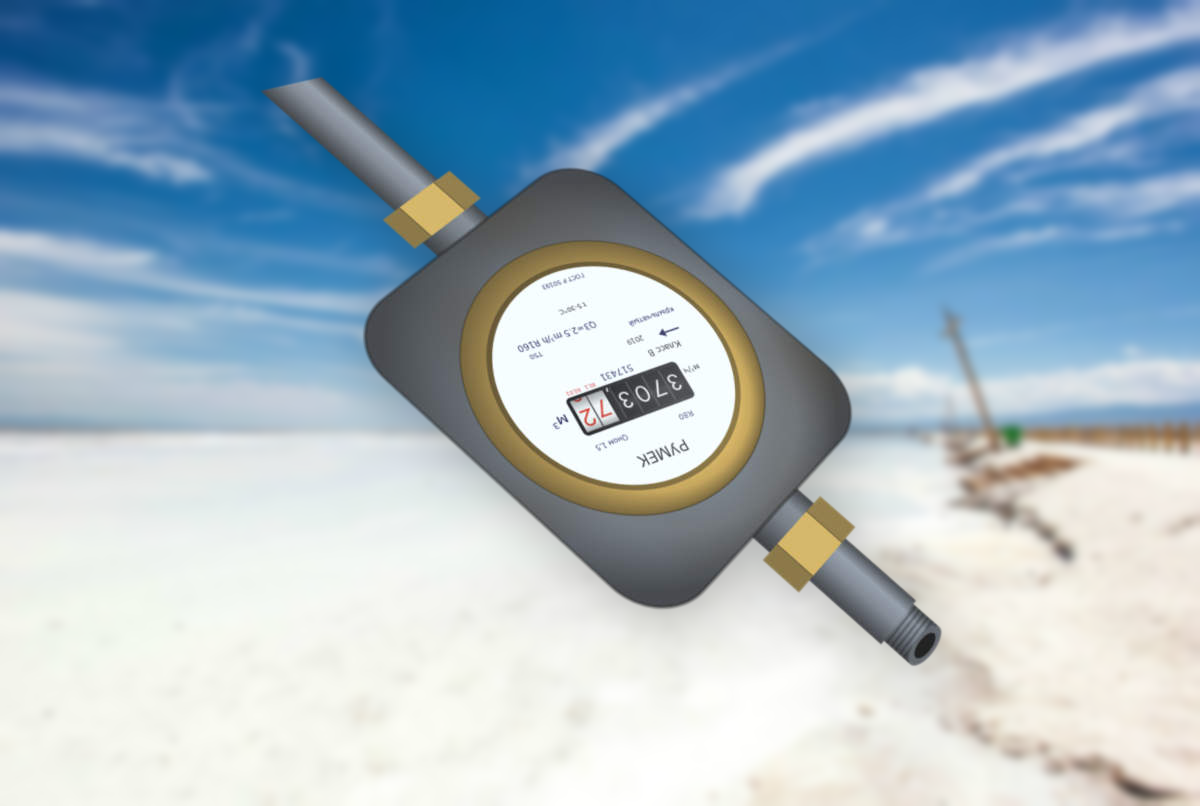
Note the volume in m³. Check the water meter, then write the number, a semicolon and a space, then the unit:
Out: 3703.72; m³
